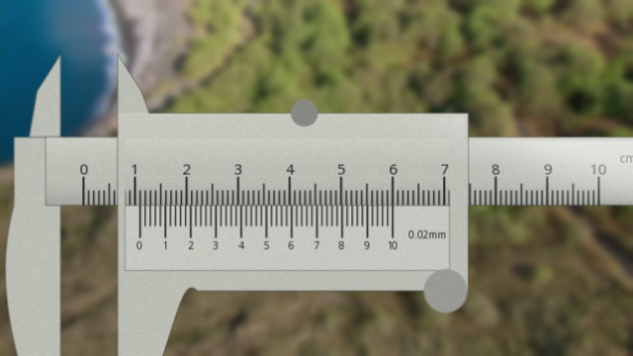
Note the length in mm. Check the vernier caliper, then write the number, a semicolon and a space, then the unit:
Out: 11.0; mm
